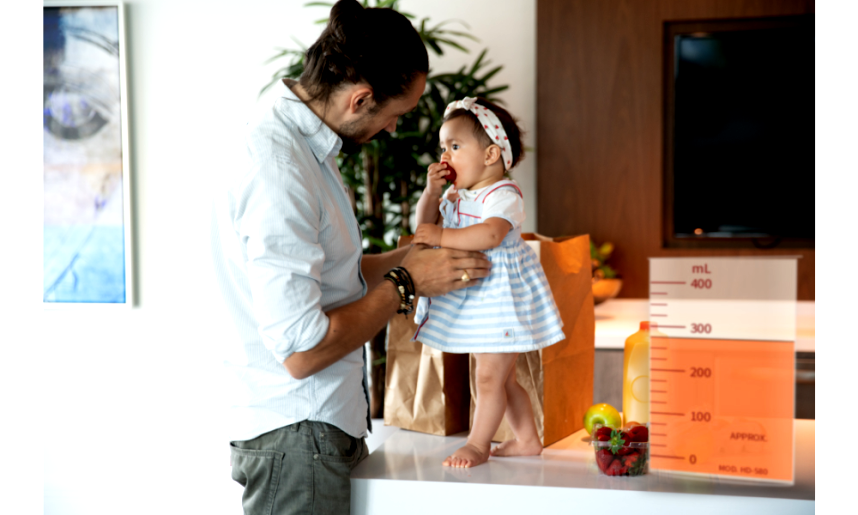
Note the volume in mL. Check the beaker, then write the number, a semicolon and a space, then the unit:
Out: 275; mL
